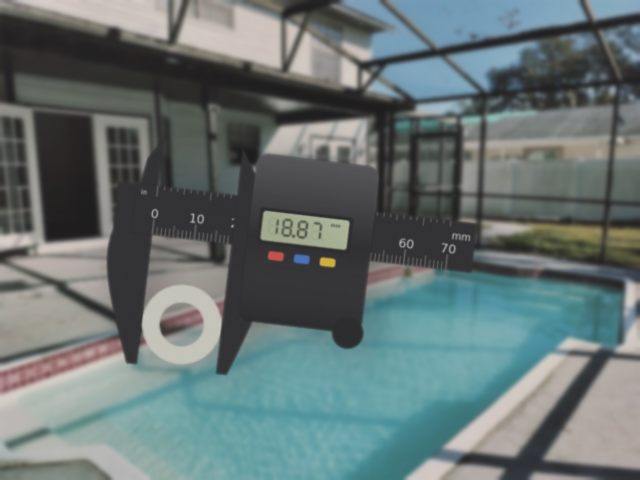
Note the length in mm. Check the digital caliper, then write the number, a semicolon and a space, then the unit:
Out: 18.87; mm
